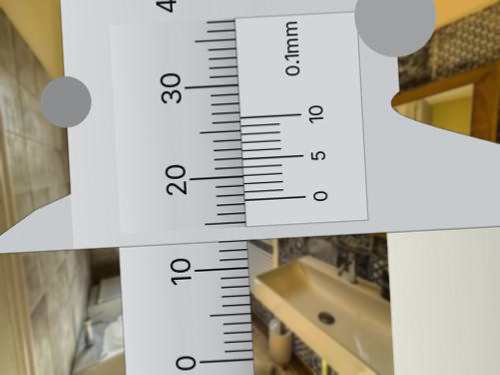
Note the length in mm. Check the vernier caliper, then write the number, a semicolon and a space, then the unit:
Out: 17.4; mm
